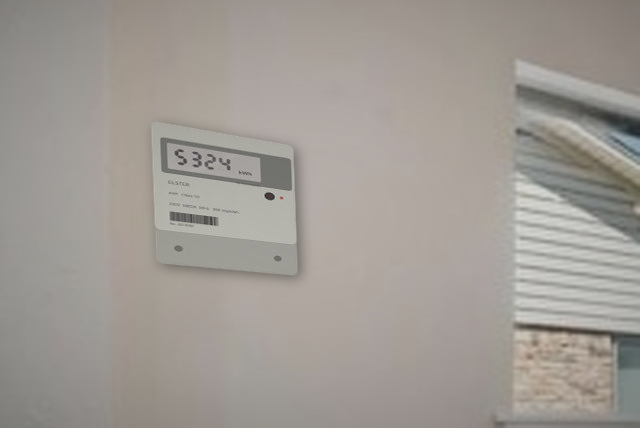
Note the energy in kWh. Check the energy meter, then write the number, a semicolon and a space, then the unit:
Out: 5324; kWh
